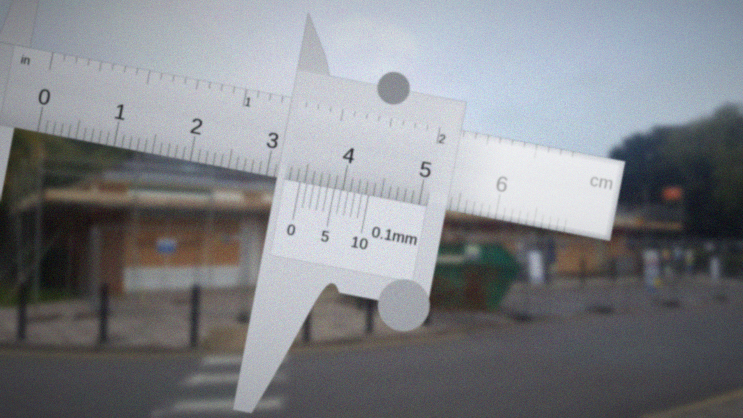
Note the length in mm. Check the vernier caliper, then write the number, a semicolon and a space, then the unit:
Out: 34.4; mm
